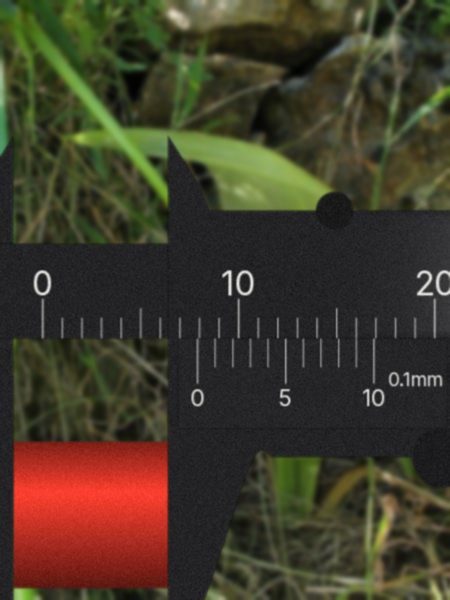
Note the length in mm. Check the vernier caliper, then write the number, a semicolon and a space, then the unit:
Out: 7.9; mm
